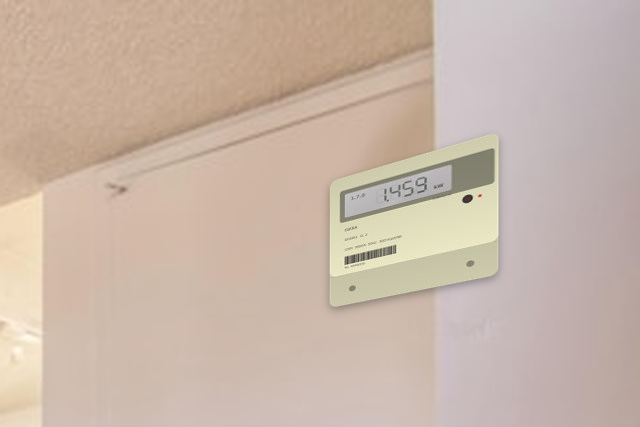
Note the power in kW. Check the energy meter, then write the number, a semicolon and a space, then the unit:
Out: 1.459; kW
